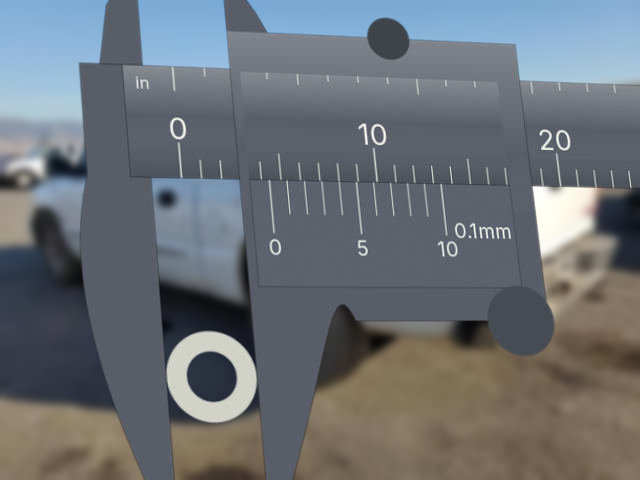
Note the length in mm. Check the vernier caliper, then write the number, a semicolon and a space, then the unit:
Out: 4.4; mm
